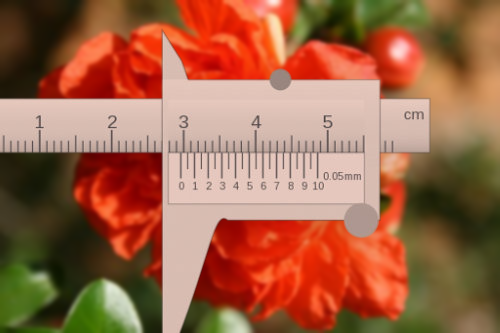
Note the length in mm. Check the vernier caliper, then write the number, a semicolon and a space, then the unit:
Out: 29.6; mm
